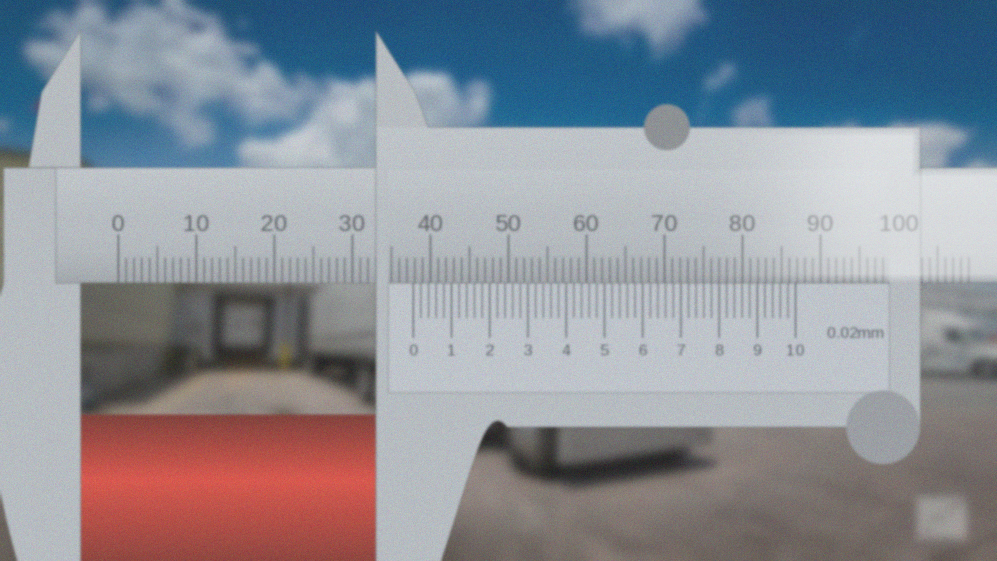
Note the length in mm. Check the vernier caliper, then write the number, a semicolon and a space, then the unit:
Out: 37.8; mm
